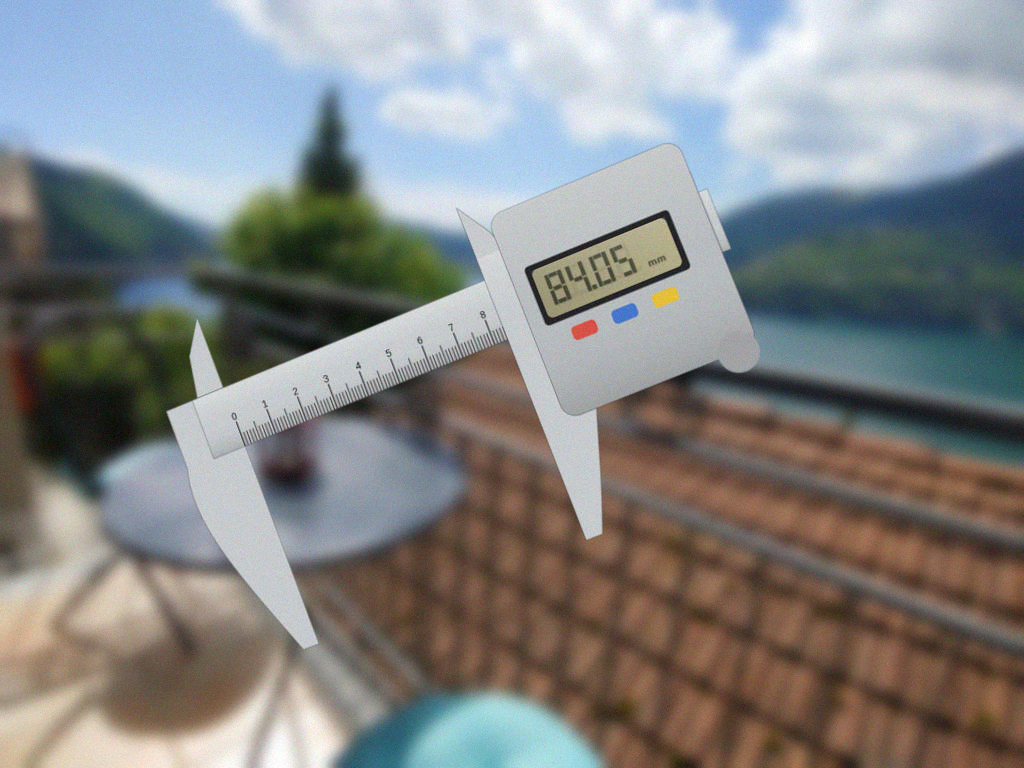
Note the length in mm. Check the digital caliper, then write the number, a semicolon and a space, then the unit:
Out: 84.05; mm
